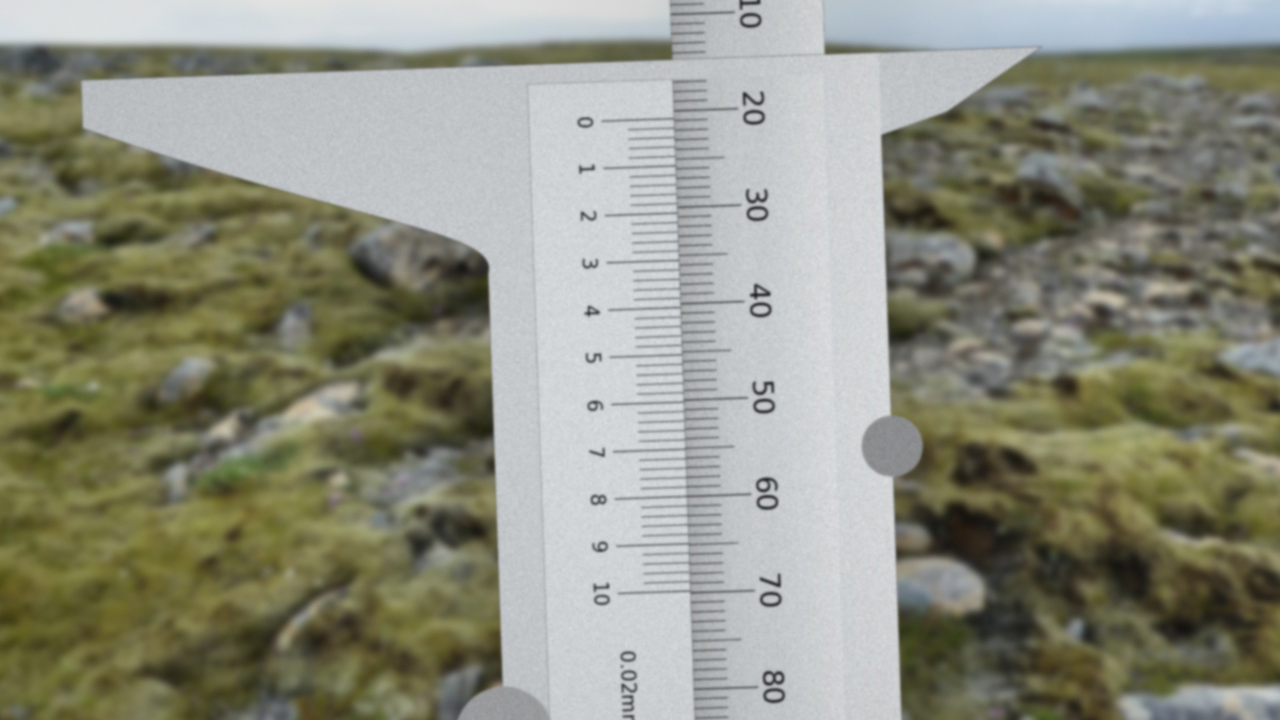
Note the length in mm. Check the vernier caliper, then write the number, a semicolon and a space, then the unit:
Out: 20.8; mm
